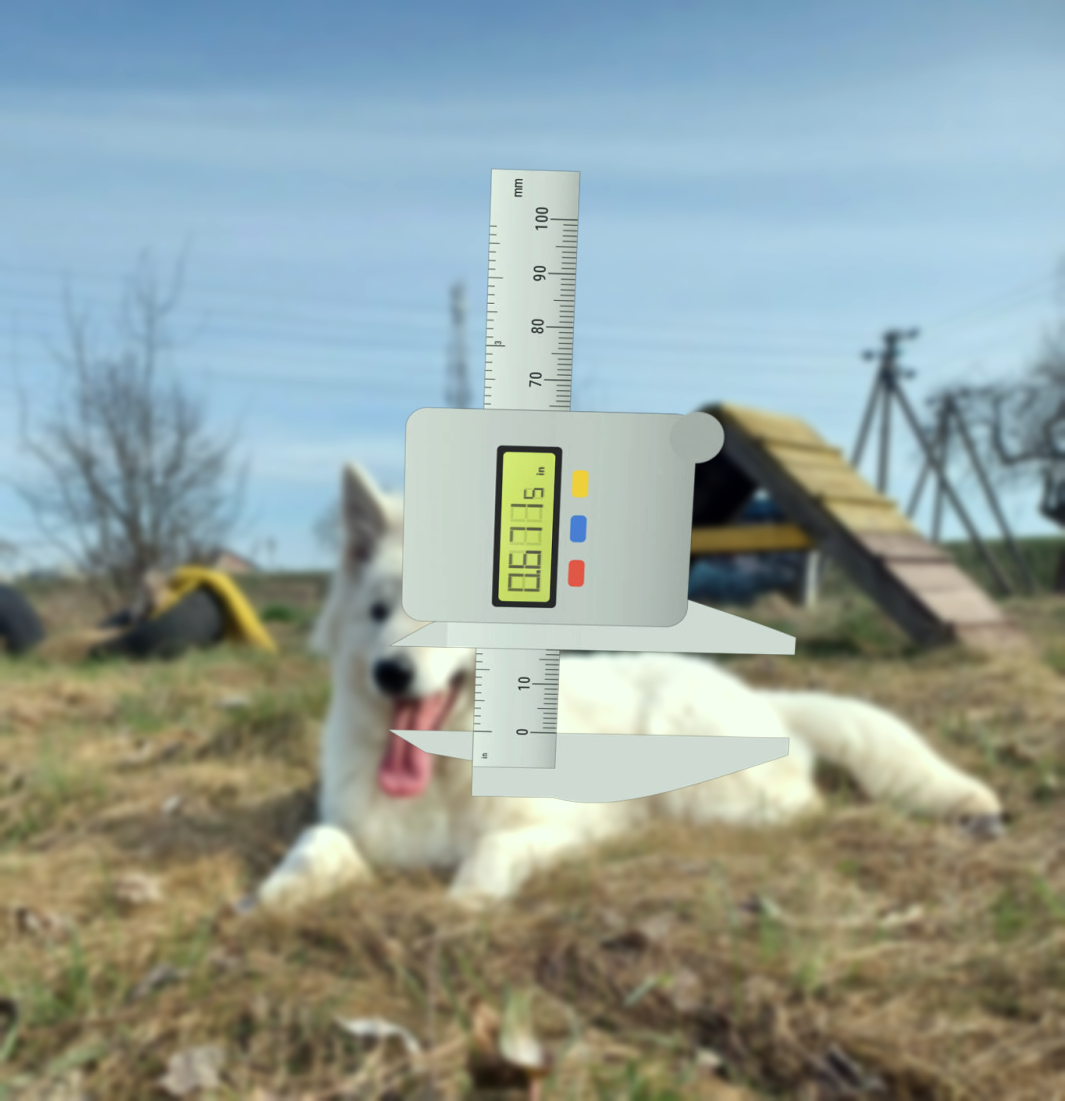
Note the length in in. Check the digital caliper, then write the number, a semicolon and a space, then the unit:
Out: 0.6715; in
